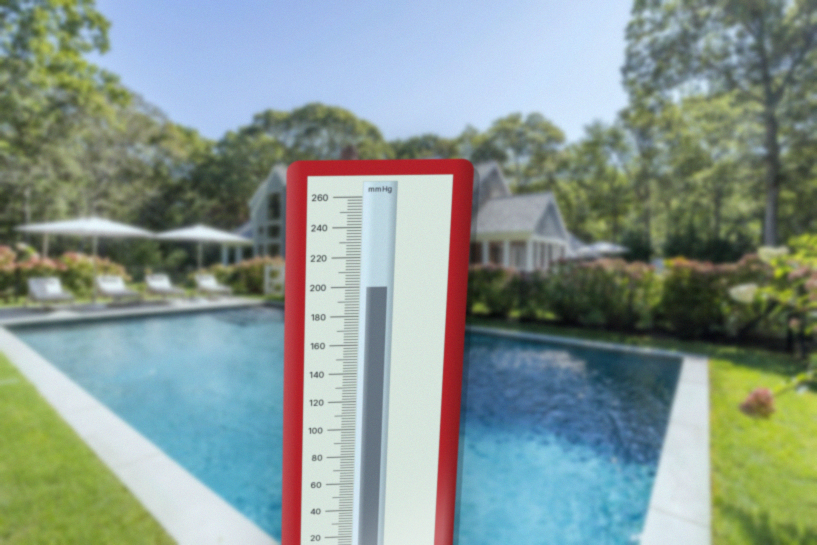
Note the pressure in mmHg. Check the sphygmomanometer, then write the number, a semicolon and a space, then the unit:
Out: 200; mmHg
